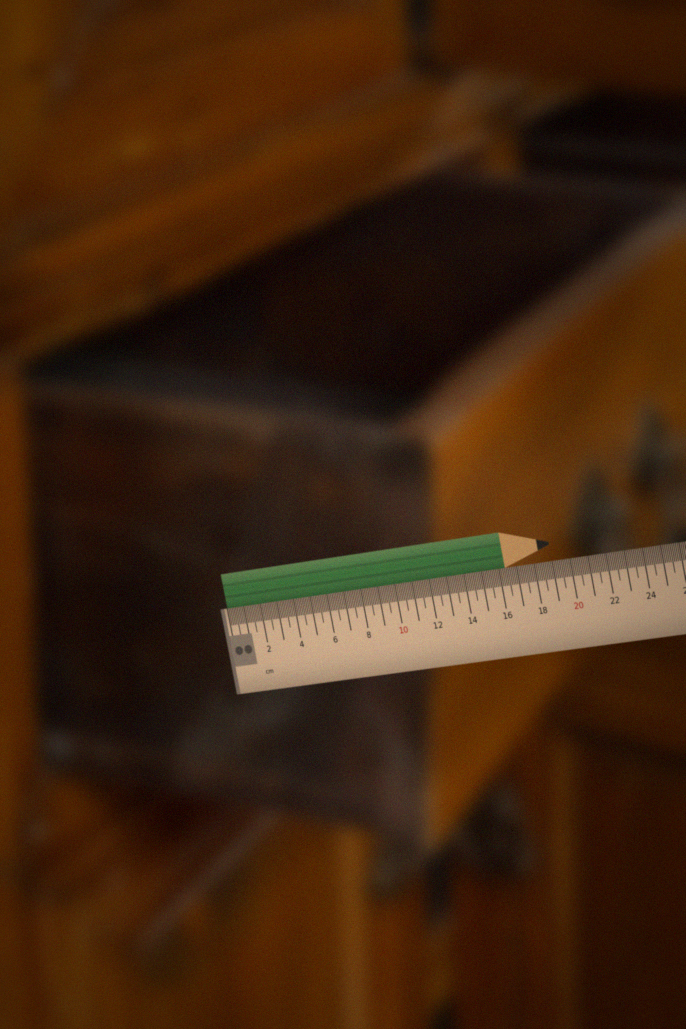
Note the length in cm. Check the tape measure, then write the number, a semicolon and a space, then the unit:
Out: 19; cm
